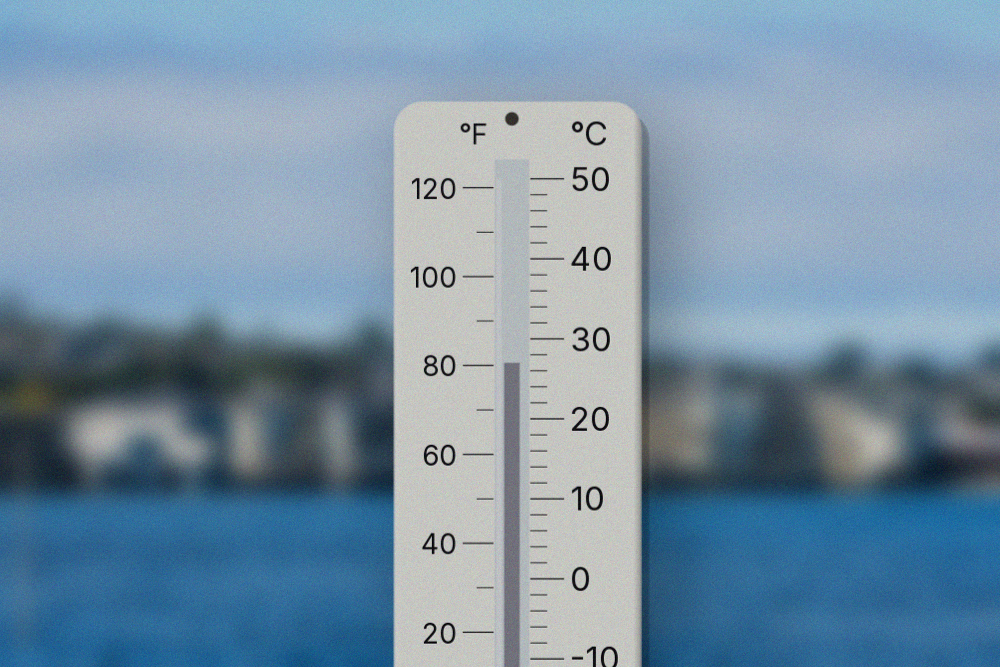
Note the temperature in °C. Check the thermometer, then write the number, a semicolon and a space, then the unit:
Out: 27; °C
